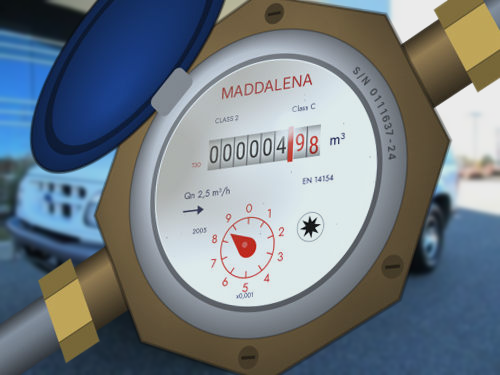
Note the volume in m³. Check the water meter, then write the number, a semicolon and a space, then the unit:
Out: 4.978; m³
